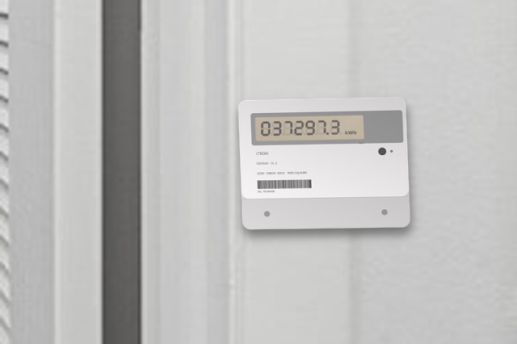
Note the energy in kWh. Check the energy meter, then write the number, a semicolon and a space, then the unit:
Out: 37297.3; kWh
